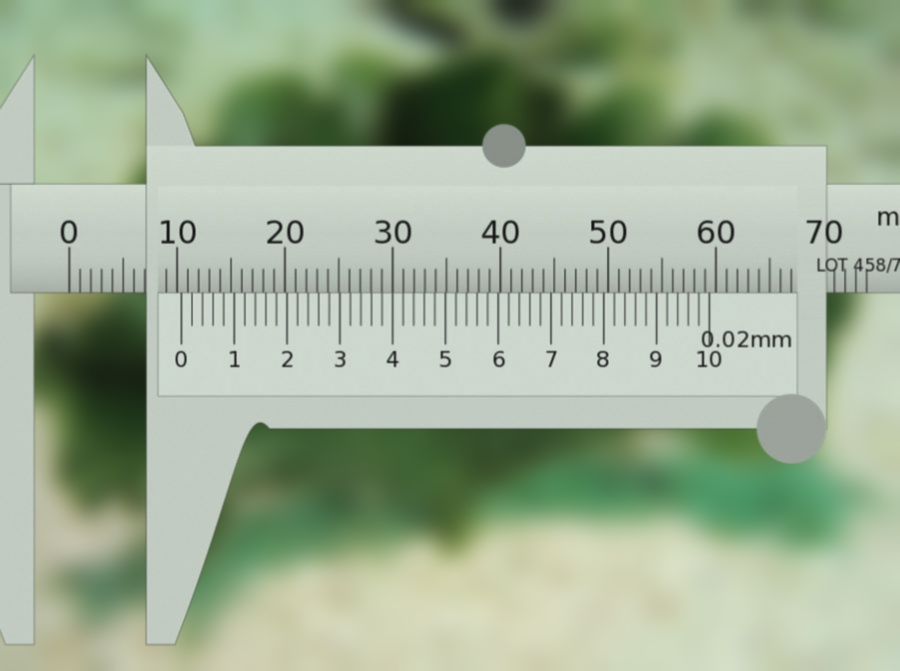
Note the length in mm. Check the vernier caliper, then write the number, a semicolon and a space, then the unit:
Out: 10.4; mm
